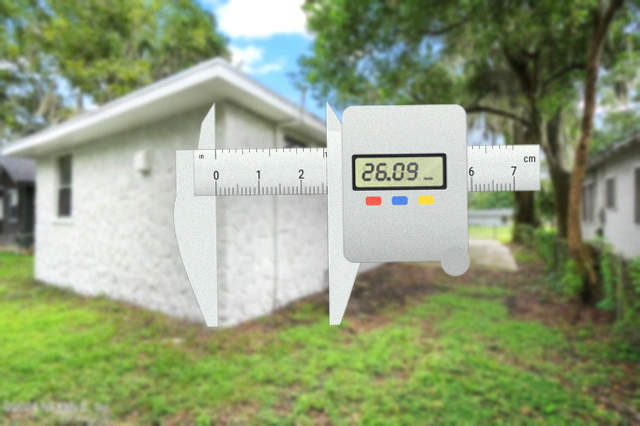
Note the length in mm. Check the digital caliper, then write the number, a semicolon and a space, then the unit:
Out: 26.09; mm
